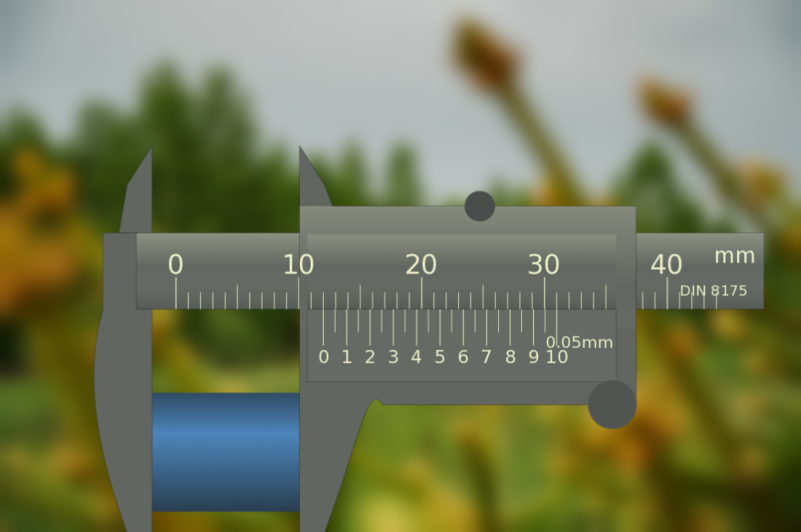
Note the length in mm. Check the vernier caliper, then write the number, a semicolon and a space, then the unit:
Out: 12.0; mm
